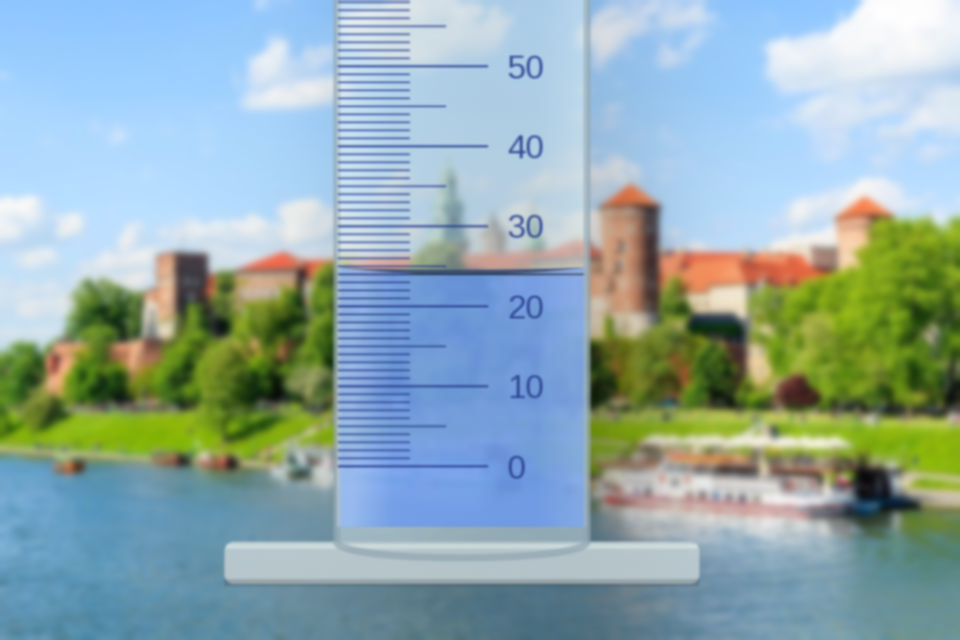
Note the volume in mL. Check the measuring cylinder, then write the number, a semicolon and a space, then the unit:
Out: 24; mL
